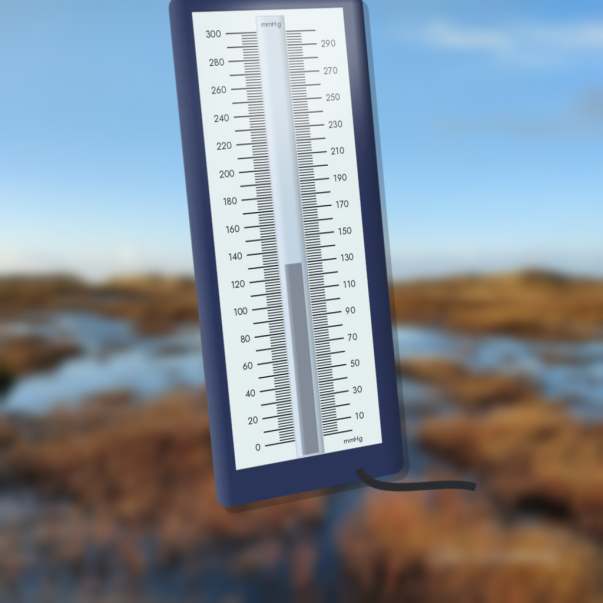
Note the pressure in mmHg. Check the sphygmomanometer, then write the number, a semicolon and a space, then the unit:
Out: 130; mmHg
